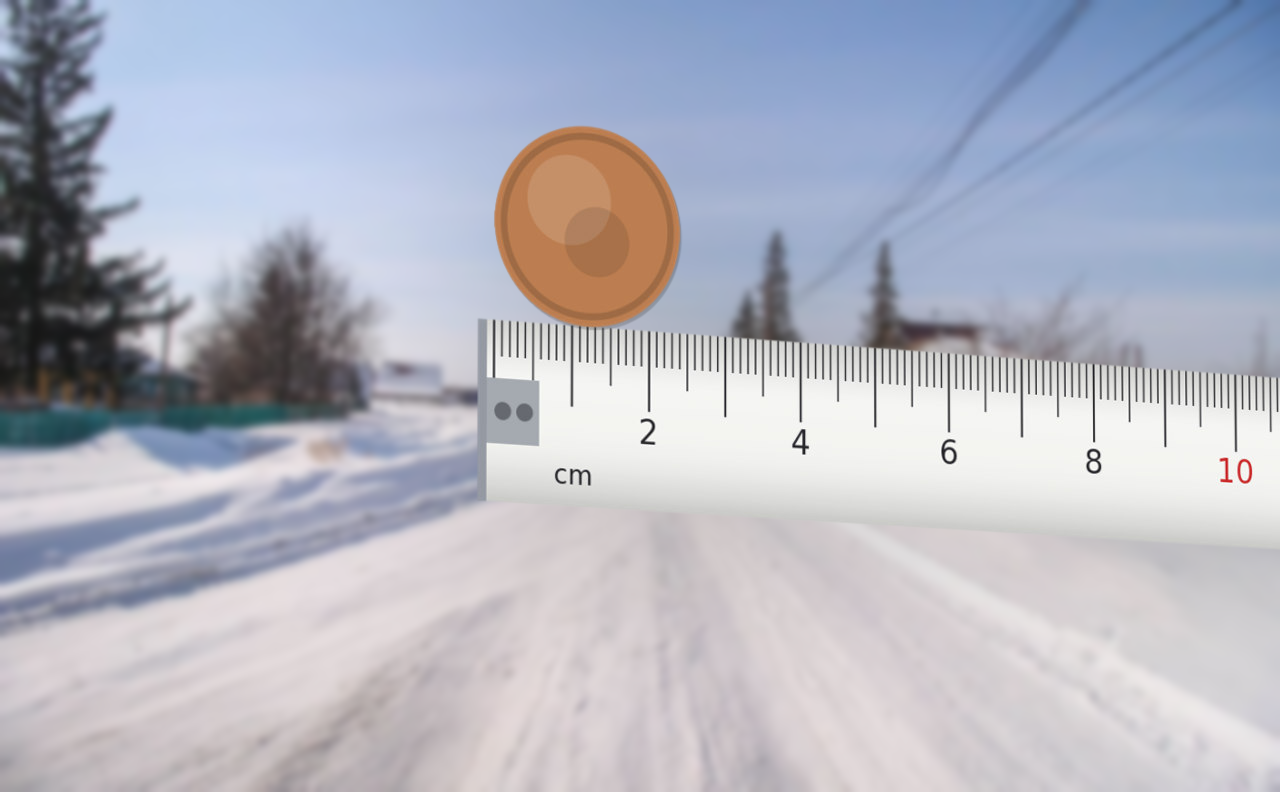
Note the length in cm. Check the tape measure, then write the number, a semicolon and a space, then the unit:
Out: 2.4; cm
